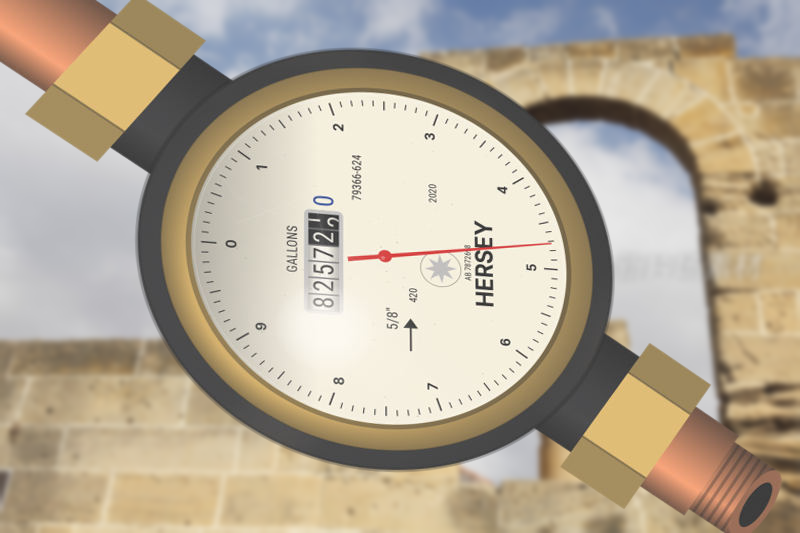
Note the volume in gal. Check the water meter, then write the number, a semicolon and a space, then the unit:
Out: 8257214.7; gal
